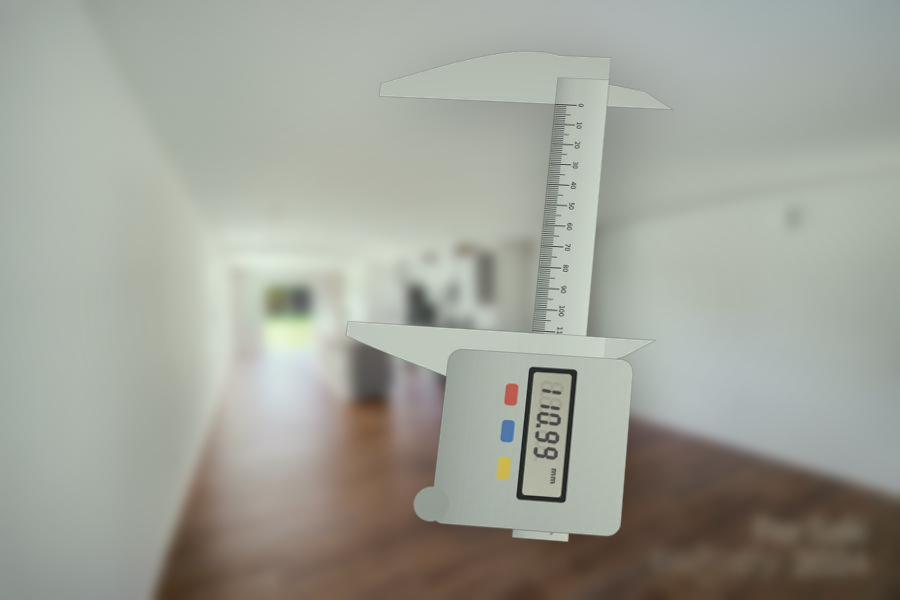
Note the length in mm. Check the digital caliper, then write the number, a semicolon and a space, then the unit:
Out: 110.99; mm
